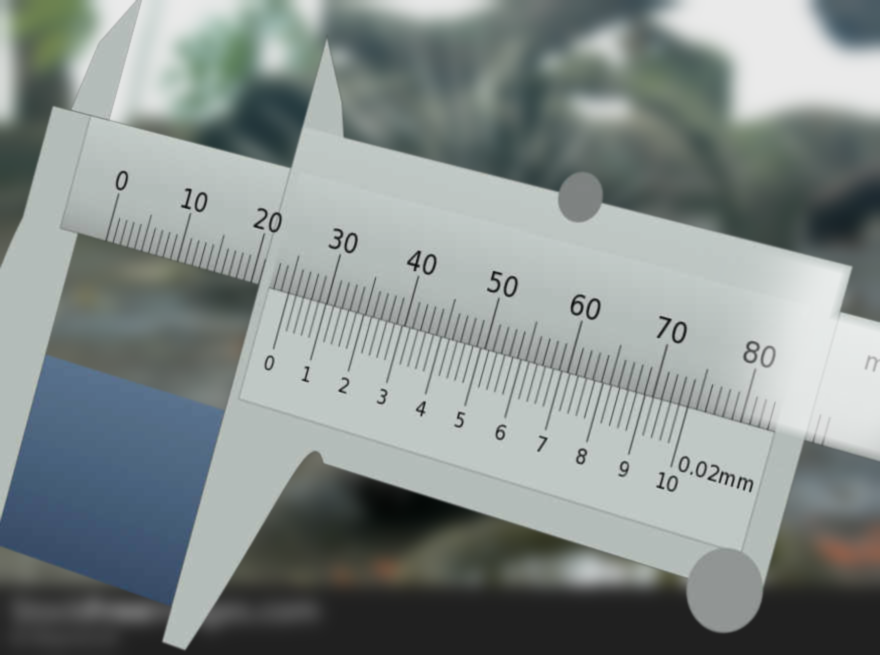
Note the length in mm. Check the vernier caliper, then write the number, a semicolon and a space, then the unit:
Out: 25.0; mm
